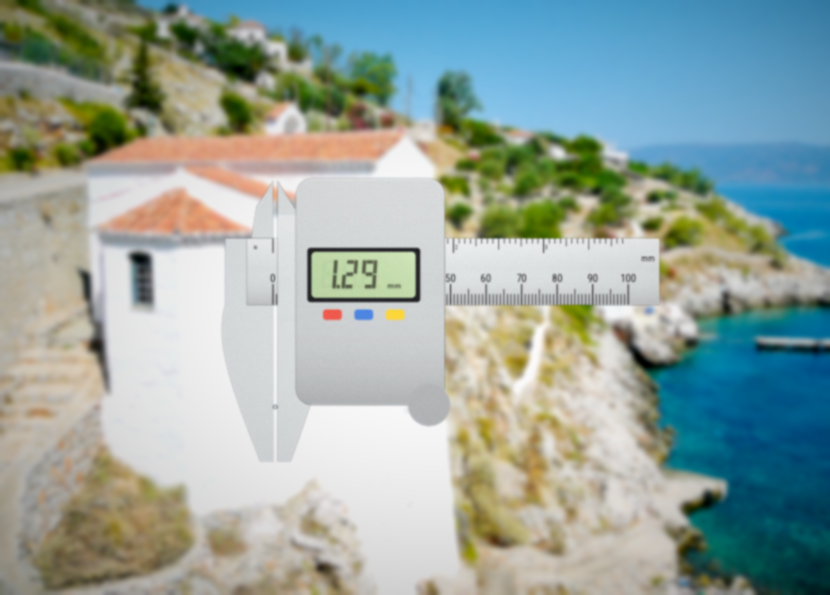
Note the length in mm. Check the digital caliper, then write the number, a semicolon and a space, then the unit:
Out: 1.29; mm
